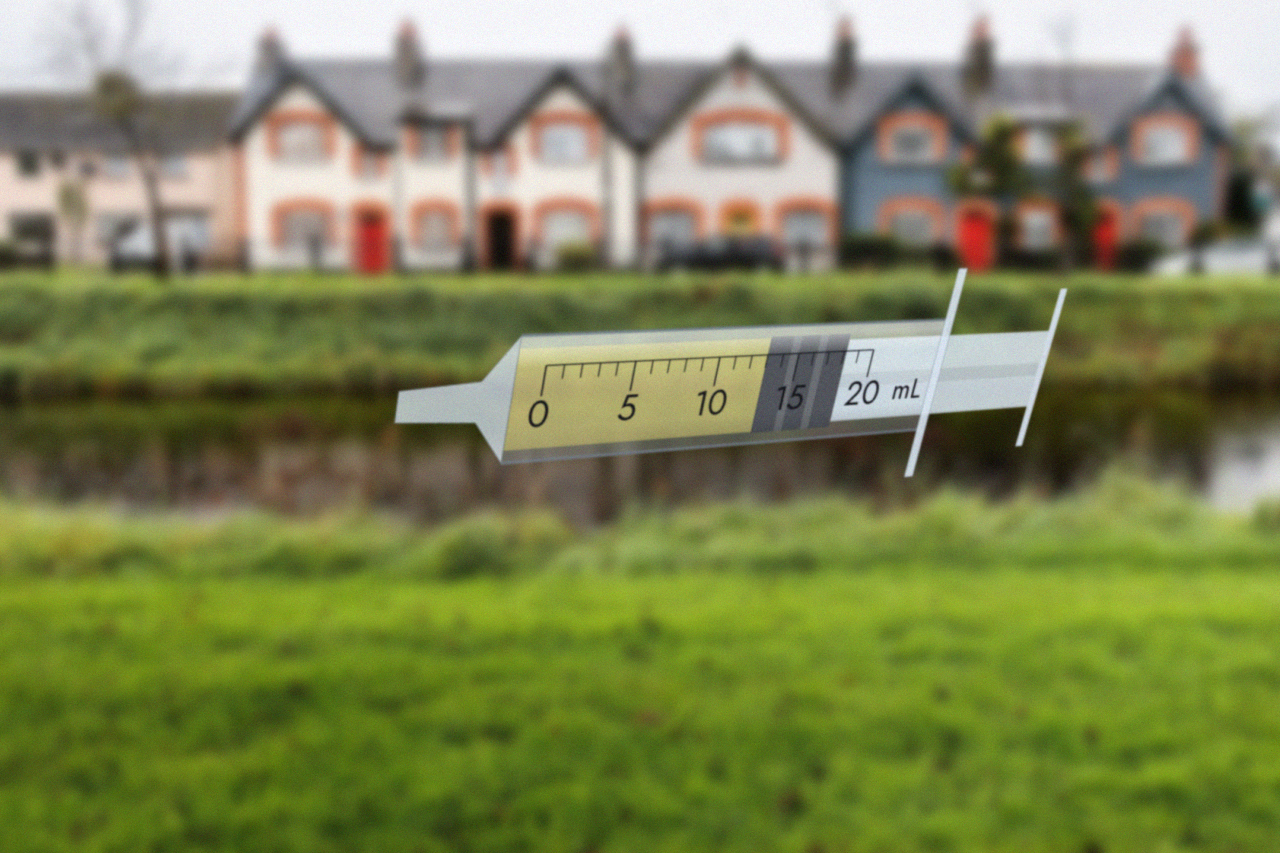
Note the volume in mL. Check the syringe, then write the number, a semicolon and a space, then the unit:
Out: 13; mL
